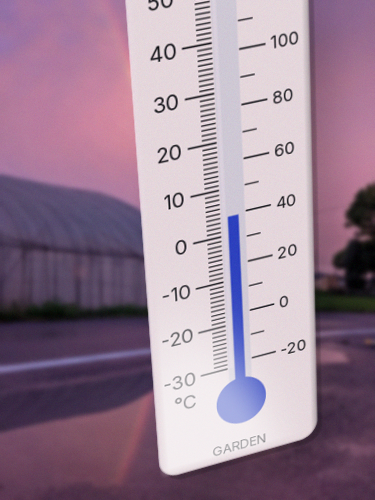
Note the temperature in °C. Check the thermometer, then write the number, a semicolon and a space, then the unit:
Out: 4; °C
